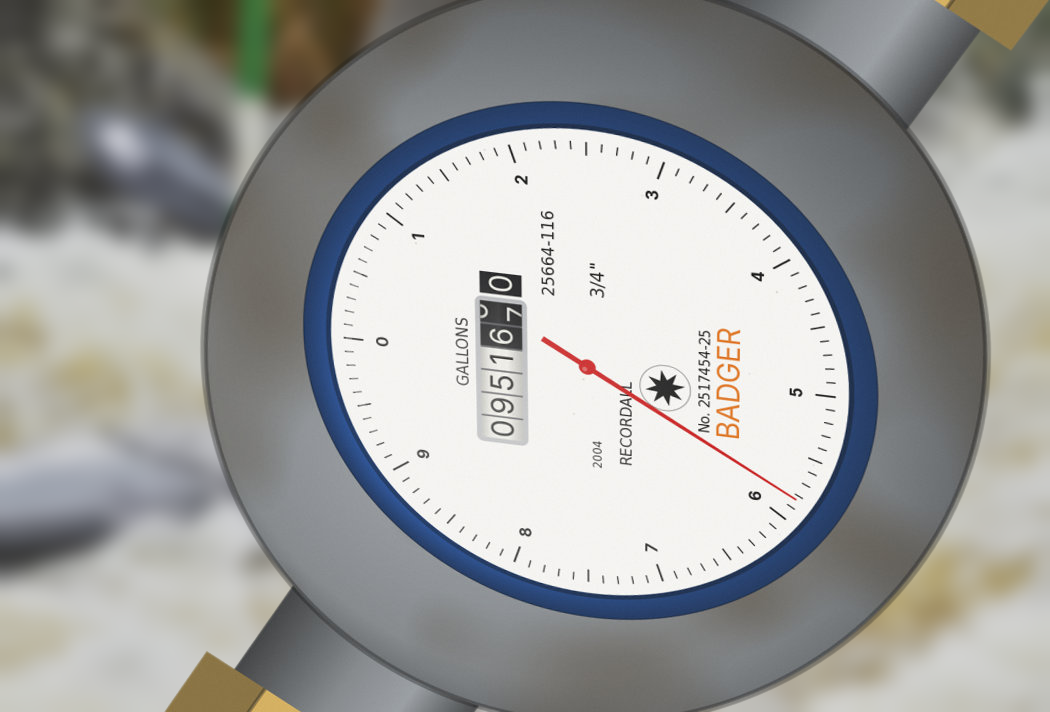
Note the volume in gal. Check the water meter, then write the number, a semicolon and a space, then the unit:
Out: 951665.8; gal
